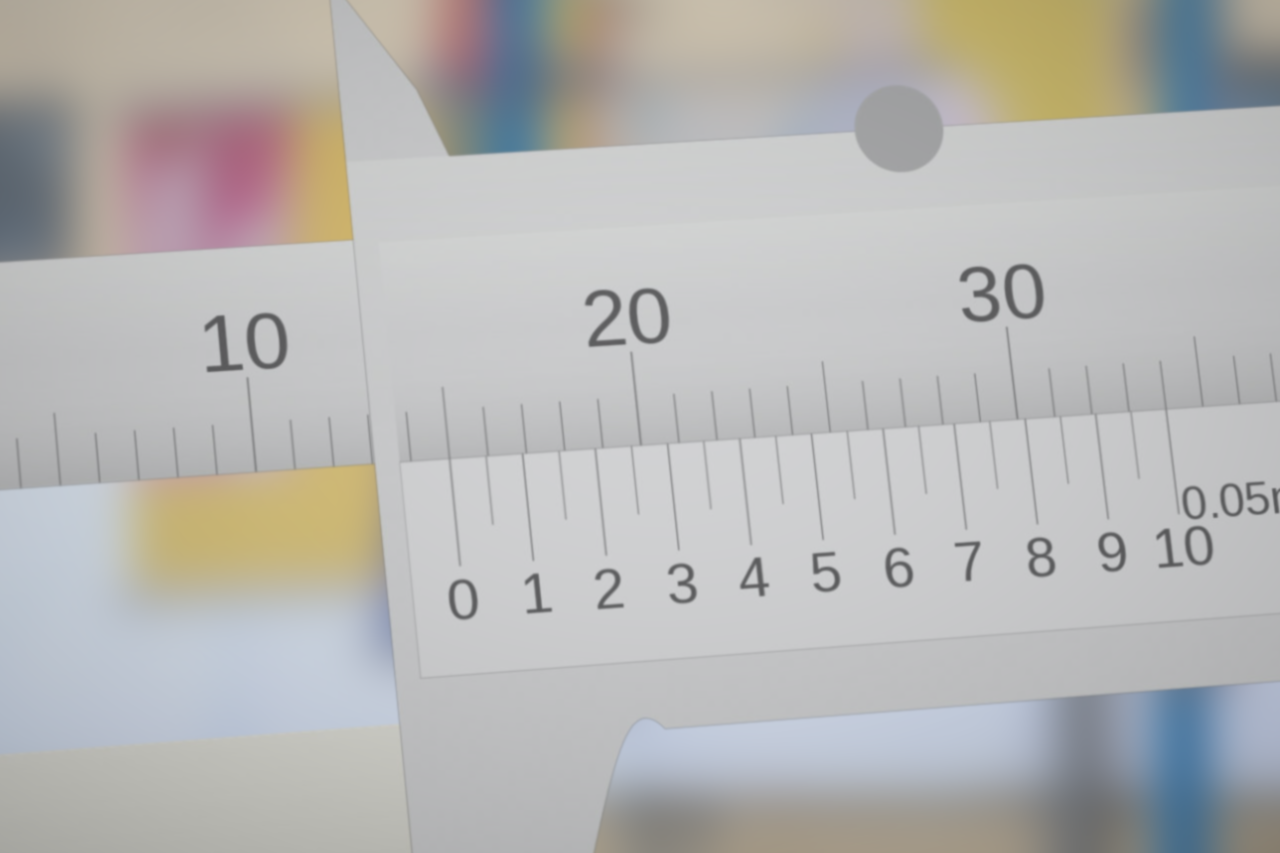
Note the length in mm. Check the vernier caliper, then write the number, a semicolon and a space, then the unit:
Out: 15.00; mm
